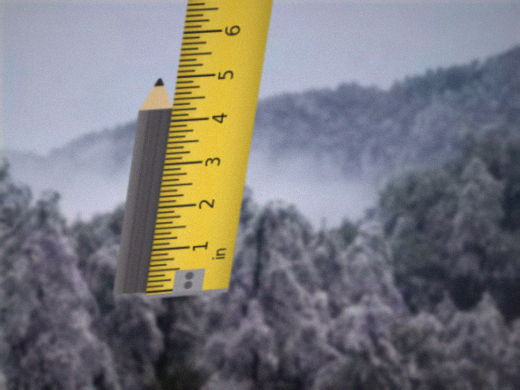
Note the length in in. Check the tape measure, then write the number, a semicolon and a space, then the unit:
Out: 5; in
